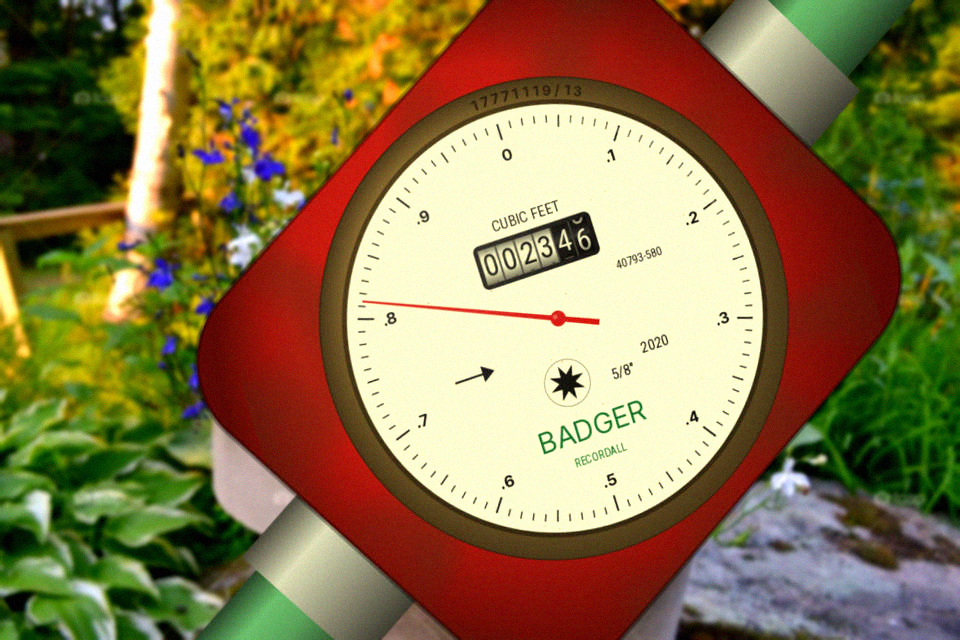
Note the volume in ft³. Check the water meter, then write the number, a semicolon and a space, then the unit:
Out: 2345.81; ft³
